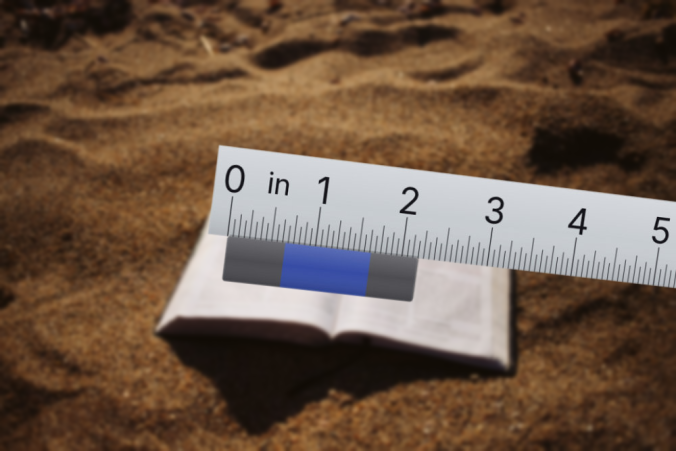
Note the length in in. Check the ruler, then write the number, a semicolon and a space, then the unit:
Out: 2.1875; in
